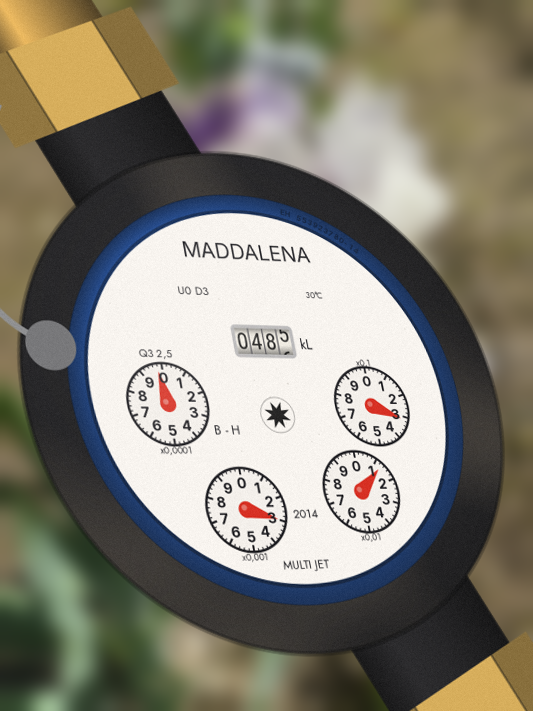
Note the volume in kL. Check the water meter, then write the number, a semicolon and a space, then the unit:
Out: 485.3129; kL
